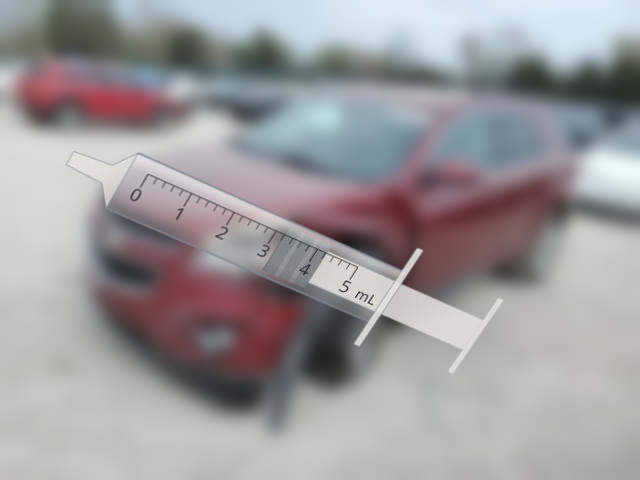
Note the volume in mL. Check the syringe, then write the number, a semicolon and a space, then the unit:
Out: 3.2; mL
